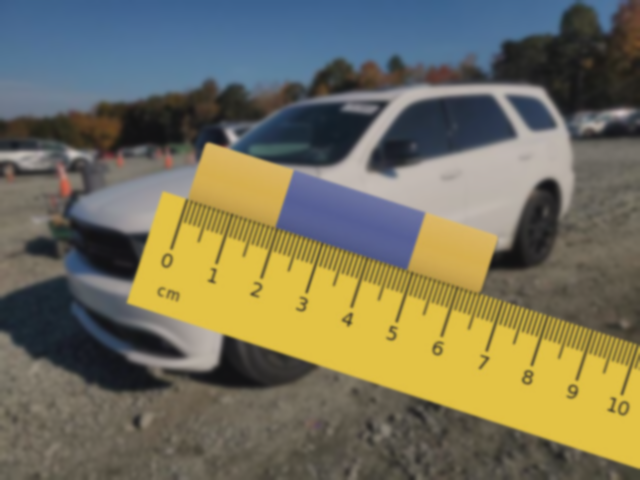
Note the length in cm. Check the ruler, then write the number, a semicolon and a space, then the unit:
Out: 6.5; cm
